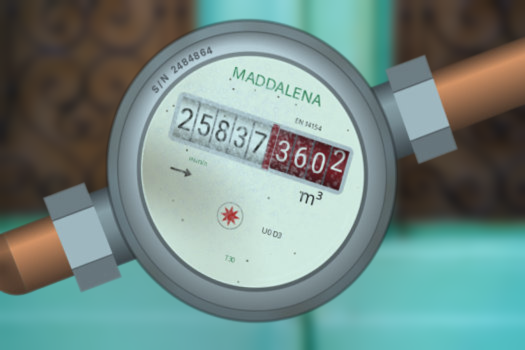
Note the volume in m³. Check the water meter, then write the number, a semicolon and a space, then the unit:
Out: 25837.3602; m³
